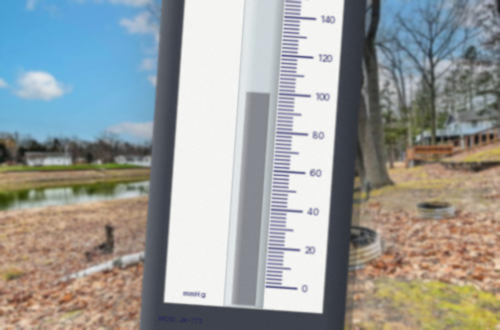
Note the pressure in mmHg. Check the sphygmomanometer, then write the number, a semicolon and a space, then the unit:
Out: 100; mmHg
